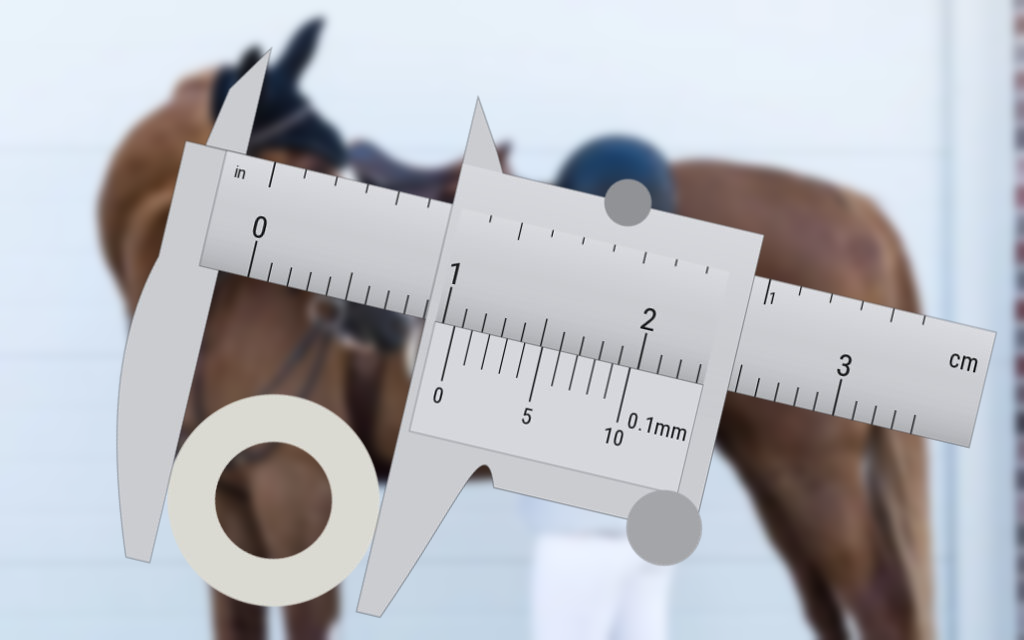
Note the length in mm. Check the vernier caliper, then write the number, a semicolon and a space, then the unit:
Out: 10.6; mm
